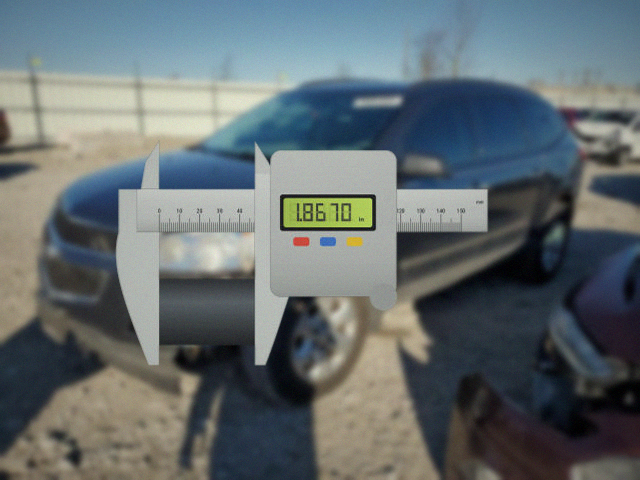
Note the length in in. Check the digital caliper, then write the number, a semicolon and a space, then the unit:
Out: 1.8670; in
